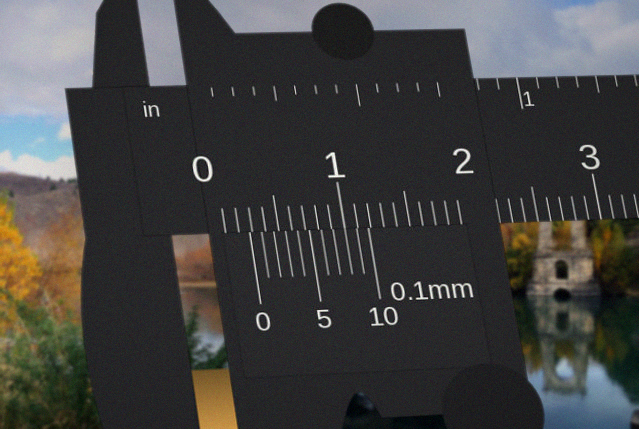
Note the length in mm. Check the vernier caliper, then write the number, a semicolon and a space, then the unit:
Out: 2.8; mm
